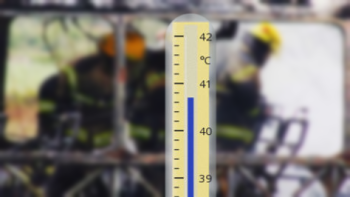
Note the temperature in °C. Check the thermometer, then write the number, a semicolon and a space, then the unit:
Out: 40.7; °C
